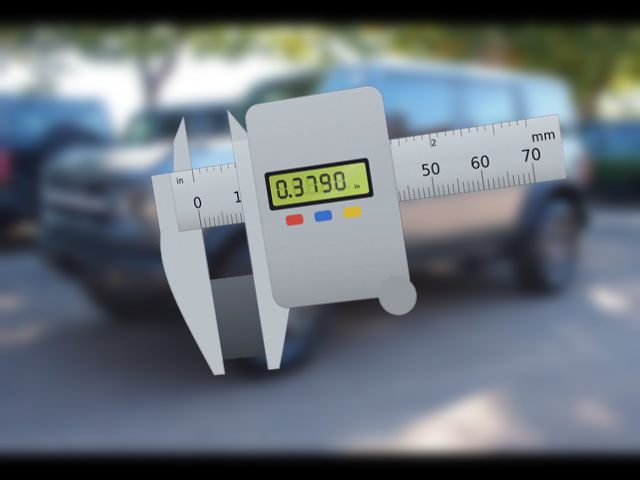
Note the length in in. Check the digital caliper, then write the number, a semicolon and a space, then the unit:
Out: 0.3790; in
